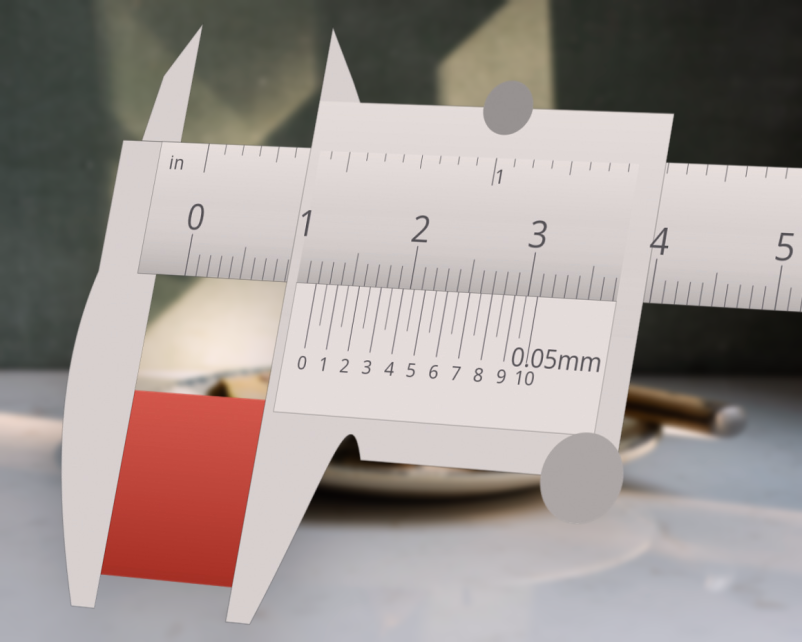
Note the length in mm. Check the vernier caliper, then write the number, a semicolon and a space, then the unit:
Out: 11.8; mm
